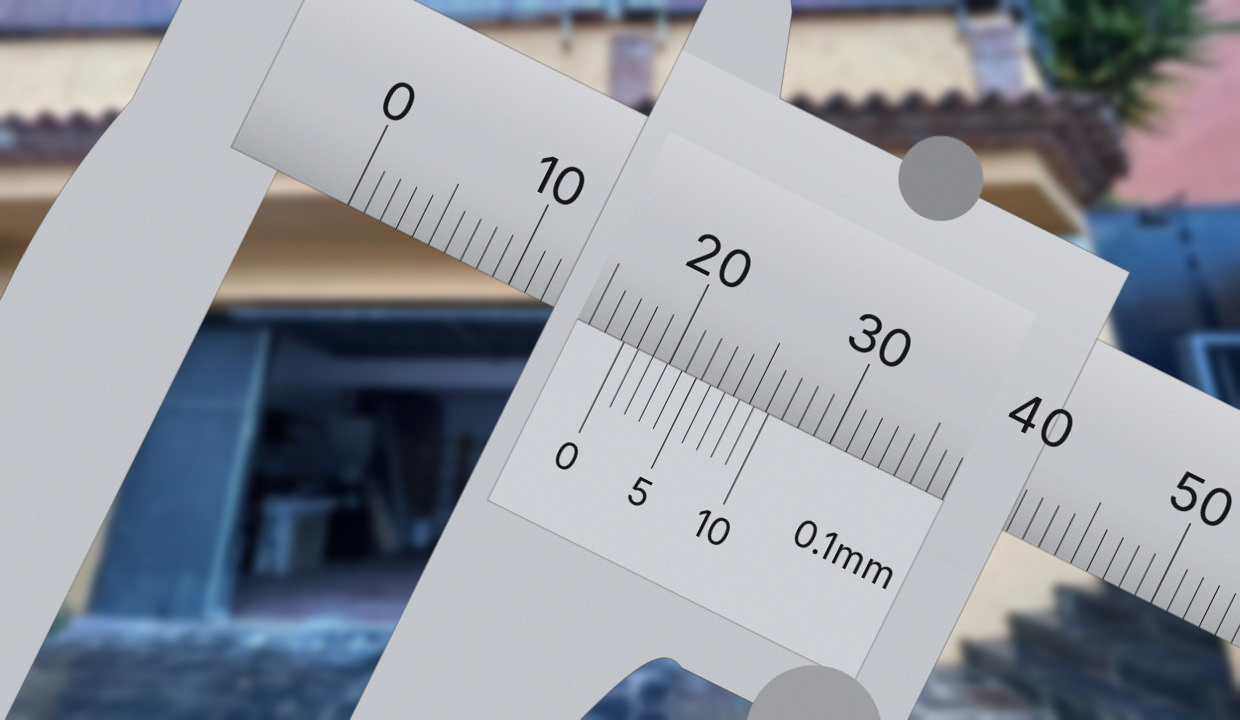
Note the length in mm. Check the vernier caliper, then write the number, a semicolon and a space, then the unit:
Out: 17.2; mm
